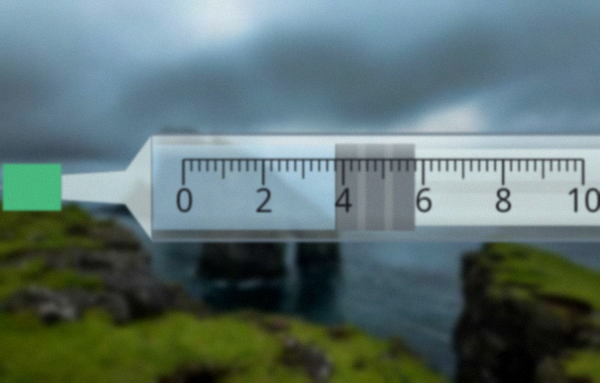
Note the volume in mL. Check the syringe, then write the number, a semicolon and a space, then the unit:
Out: 3.8; mL
